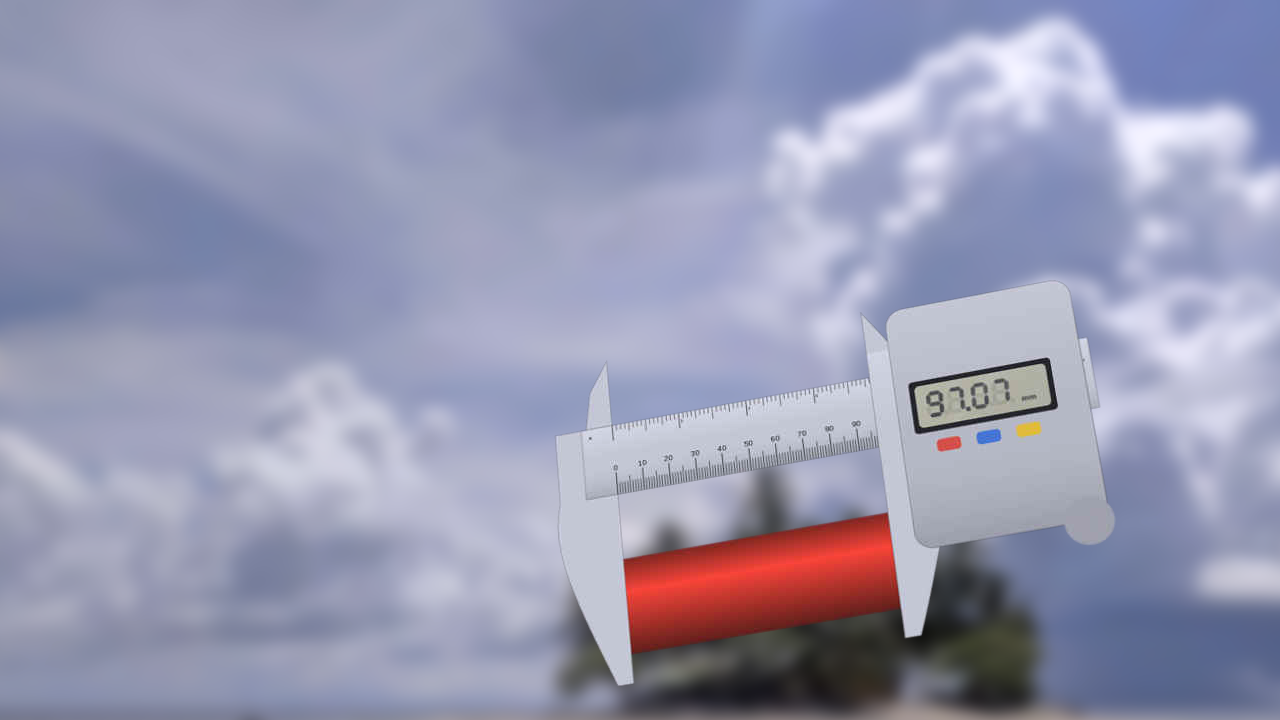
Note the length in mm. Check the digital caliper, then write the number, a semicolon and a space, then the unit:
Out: 97.07; mm
